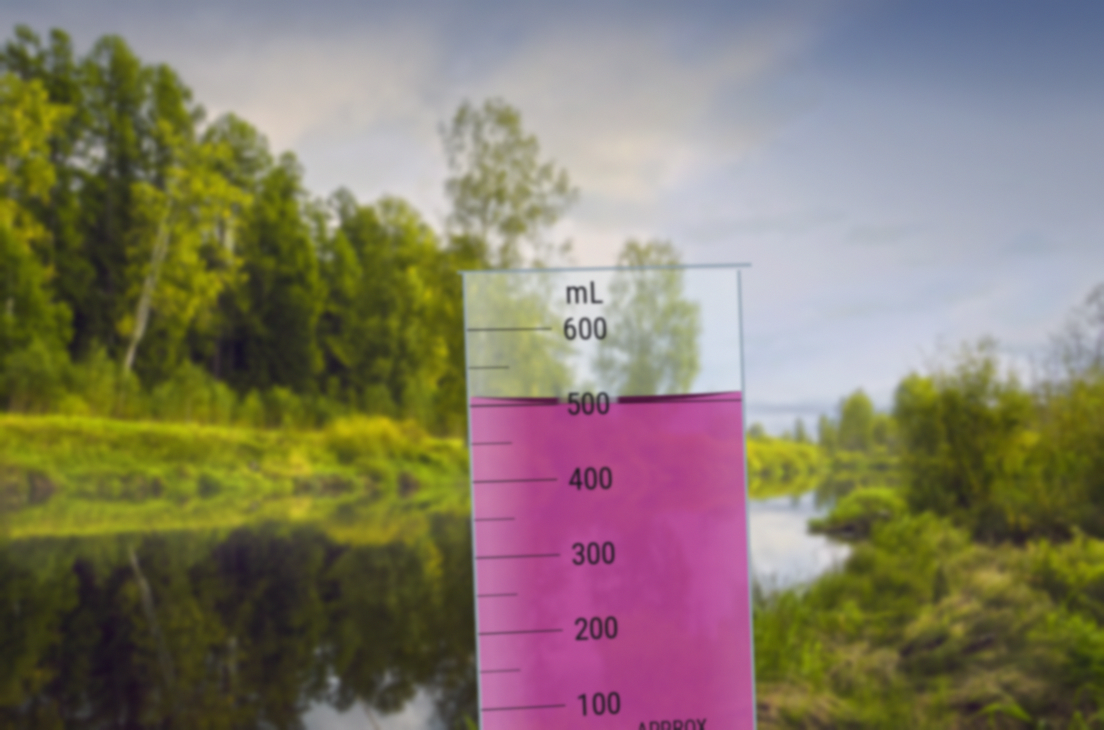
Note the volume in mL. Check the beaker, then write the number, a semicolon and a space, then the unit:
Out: 500; mL
